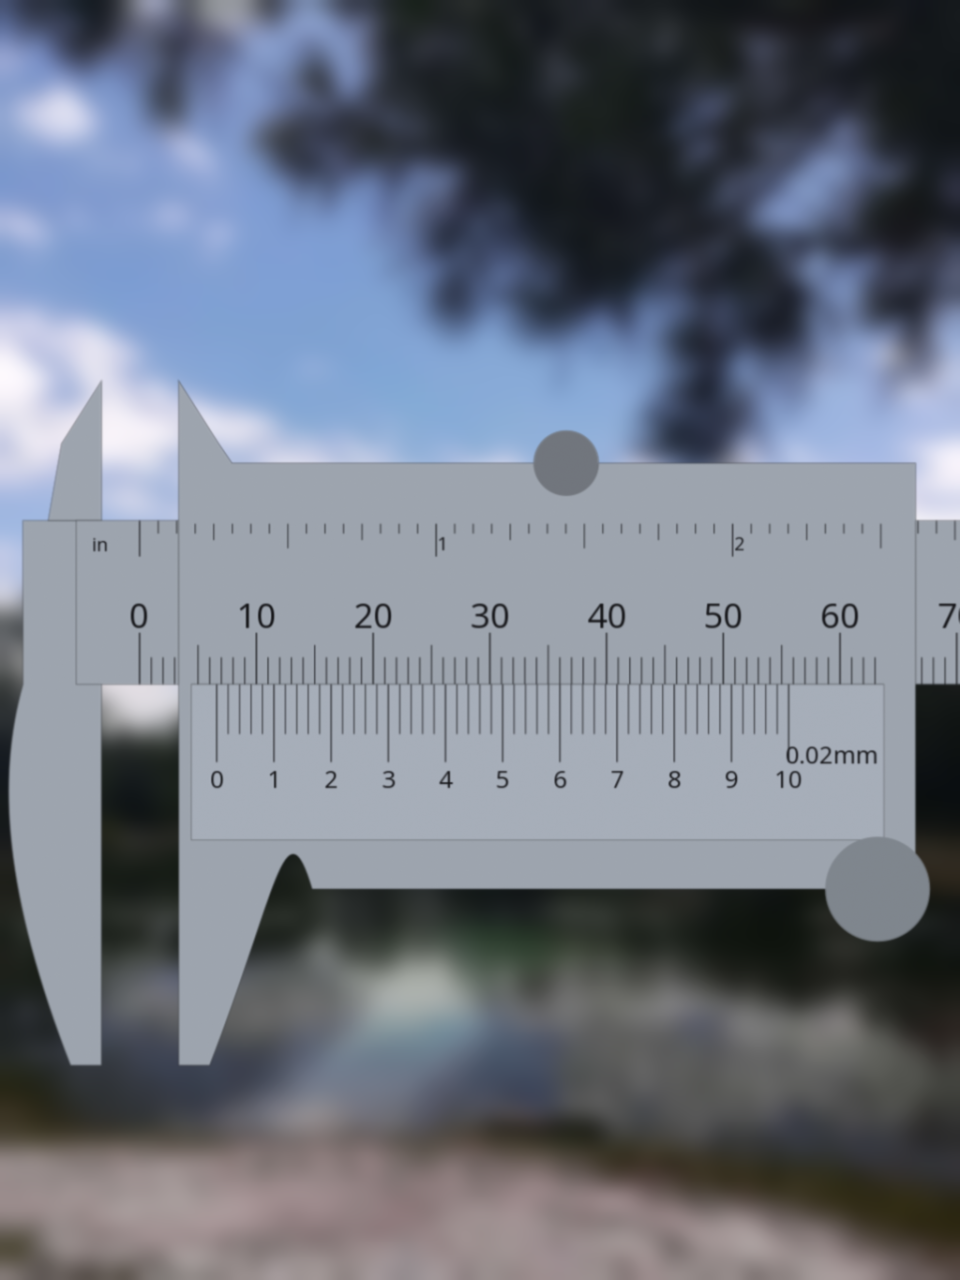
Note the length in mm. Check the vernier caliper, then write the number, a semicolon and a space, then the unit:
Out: 6.6; mm
